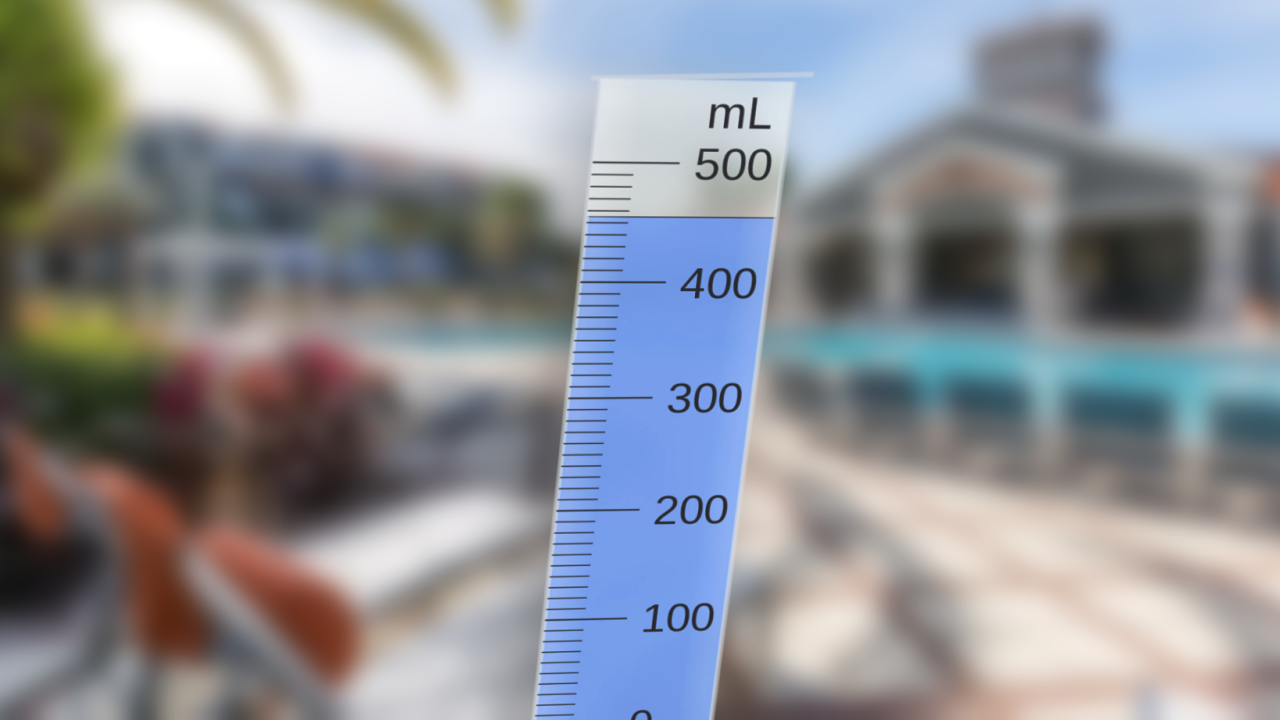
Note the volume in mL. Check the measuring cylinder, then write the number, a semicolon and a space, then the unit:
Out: 455; mL
